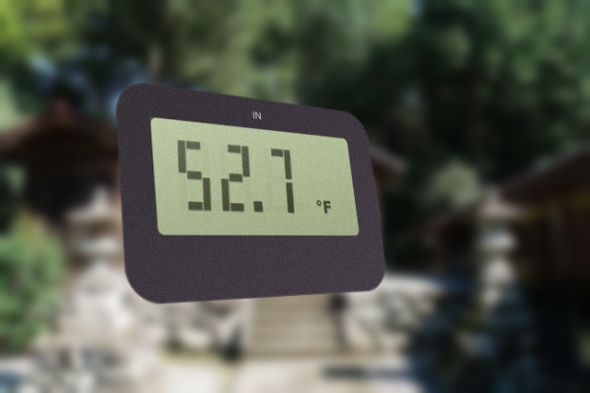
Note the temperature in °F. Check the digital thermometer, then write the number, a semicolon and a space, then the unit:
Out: 52.7; °F
